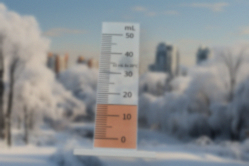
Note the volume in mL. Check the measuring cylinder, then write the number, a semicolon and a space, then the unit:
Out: 15; mL
